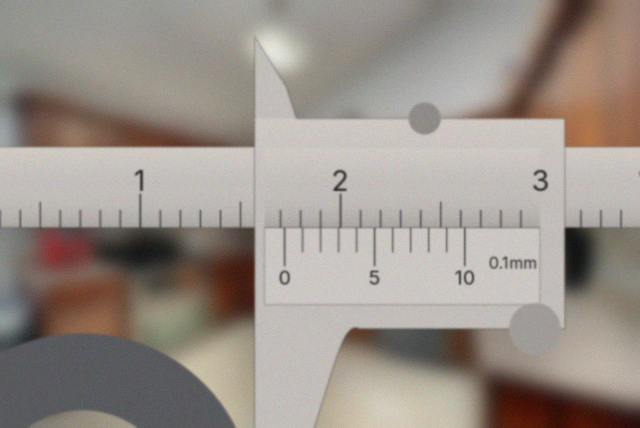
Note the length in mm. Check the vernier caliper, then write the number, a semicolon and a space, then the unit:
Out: 17.2; mm
